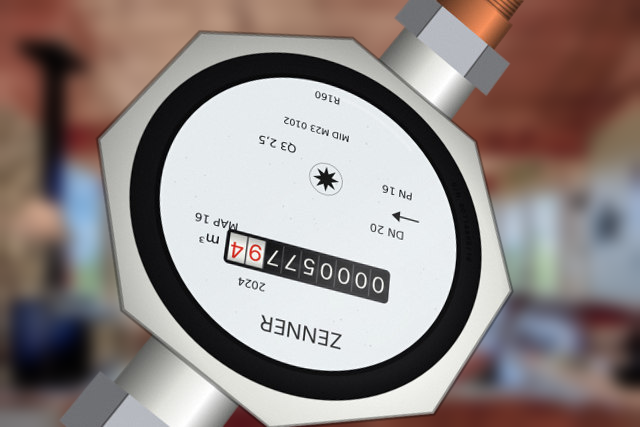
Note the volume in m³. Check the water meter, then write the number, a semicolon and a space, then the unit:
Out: 577.94; m³
